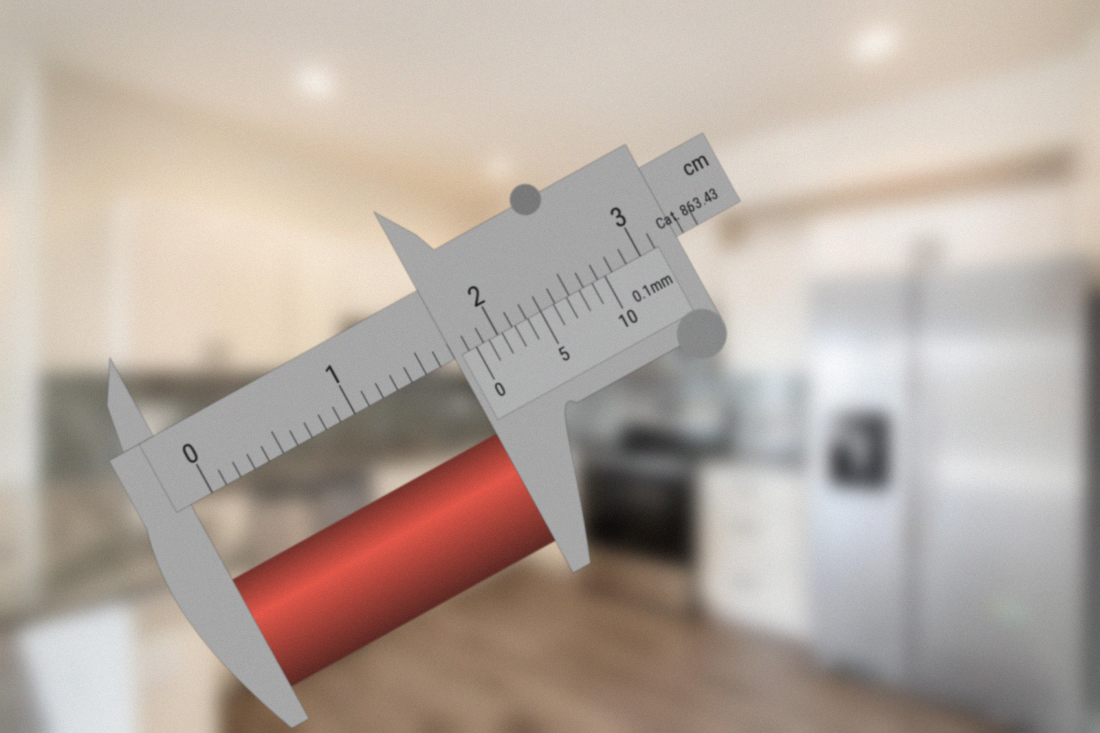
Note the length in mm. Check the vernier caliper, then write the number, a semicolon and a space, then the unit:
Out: 18.5; mm
